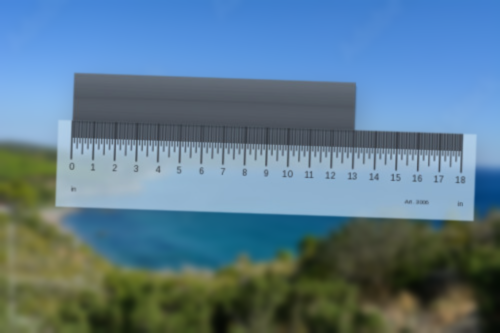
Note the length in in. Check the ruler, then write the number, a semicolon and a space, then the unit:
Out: 13; in
